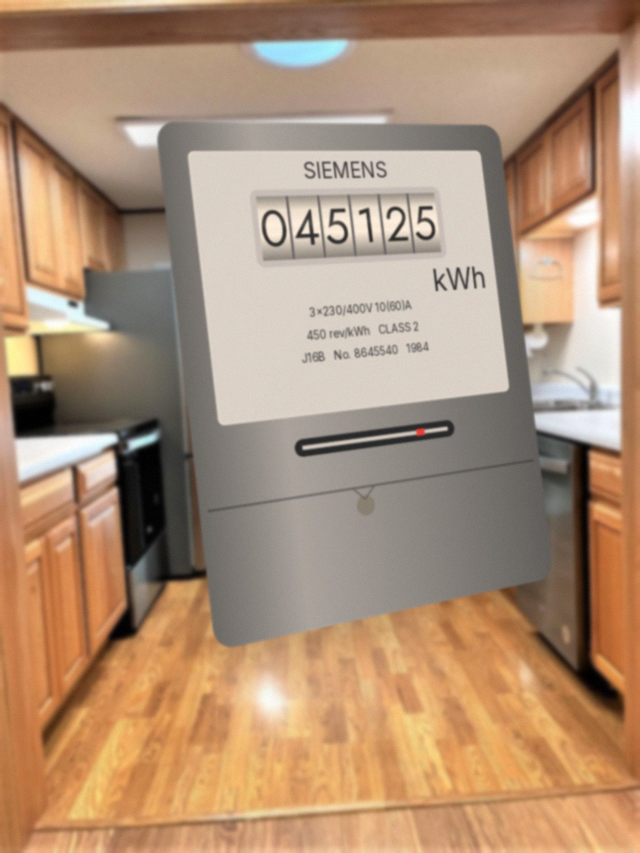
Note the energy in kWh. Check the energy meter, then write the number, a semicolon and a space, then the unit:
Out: 45125; kWh
